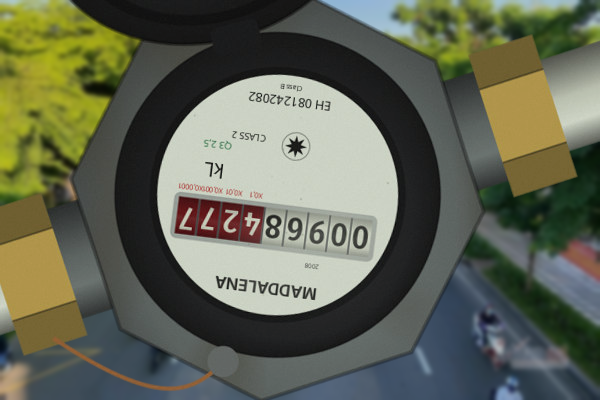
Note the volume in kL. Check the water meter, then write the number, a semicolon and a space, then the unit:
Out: 968.4277; kL
